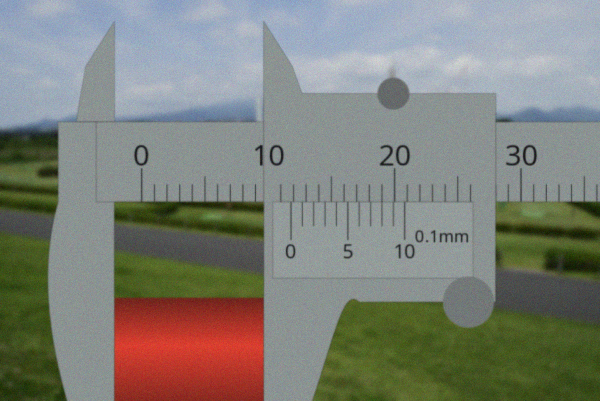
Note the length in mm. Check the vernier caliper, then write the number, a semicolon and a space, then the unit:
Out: 11.8; mm
